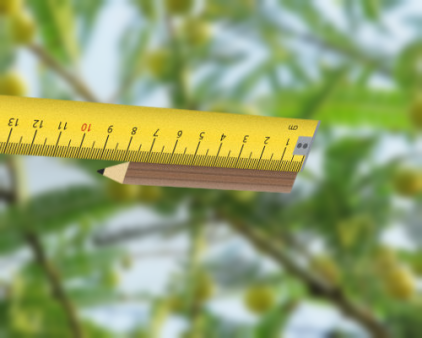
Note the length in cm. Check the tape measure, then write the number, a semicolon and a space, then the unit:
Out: 9; cm
